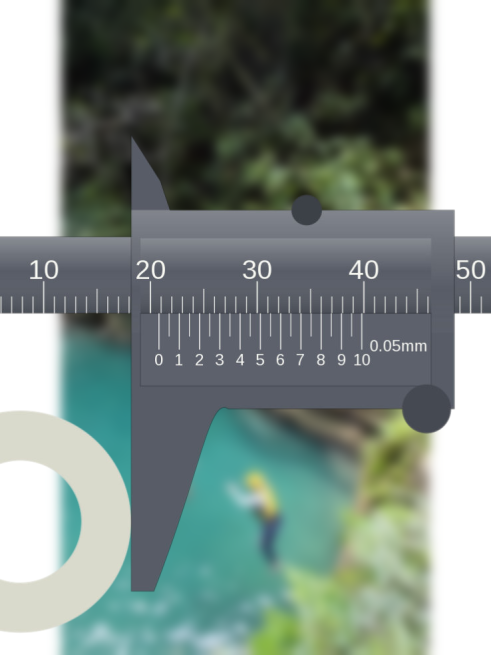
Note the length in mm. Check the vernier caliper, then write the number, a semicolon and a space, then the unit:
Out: 20.8; mm
